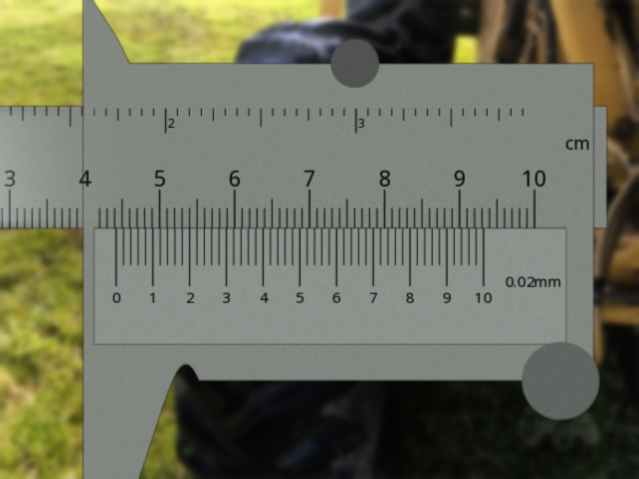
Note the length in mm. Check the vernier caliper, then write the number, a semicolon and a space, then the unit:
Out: 44.2; mm
